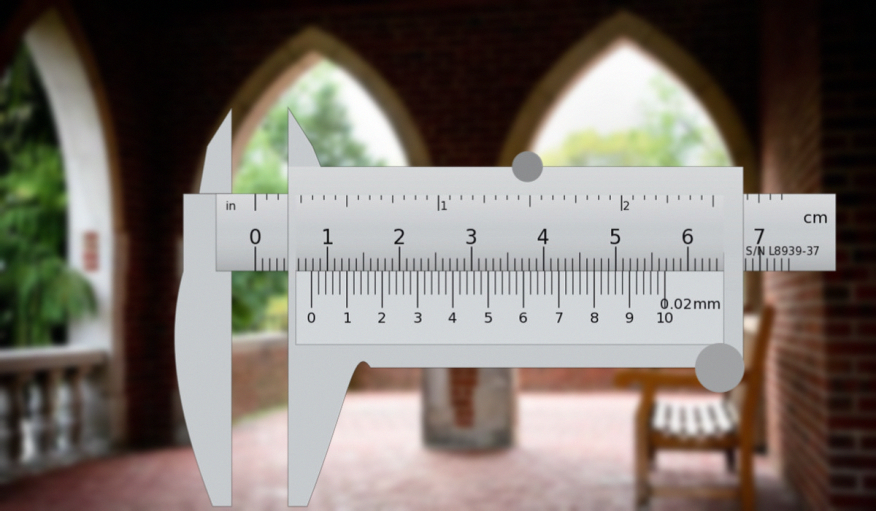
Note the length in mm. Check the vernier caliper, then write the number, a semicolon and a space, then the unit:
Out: 7.8; mm
